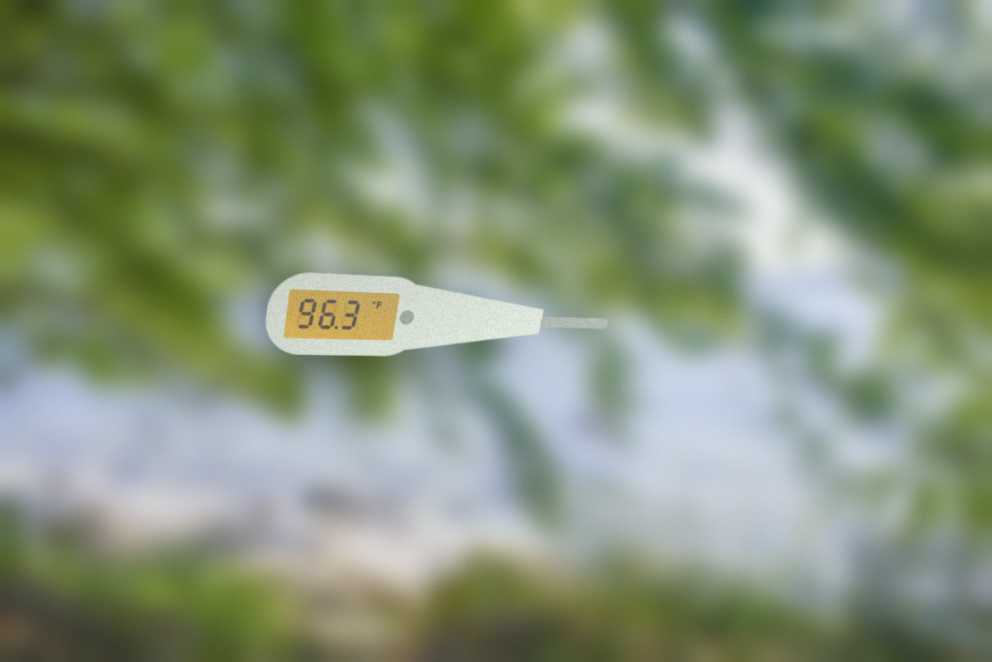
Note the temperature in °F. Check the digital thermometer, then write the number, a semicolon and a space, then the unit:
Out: 96.3; °F
